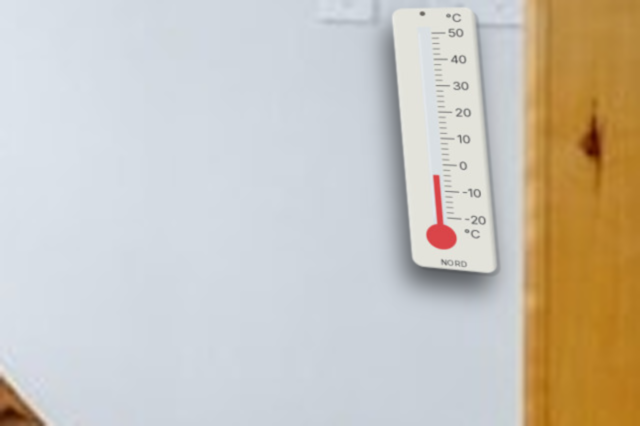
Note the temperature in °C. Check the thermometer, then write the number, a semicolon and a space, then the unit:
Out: -4; °C
